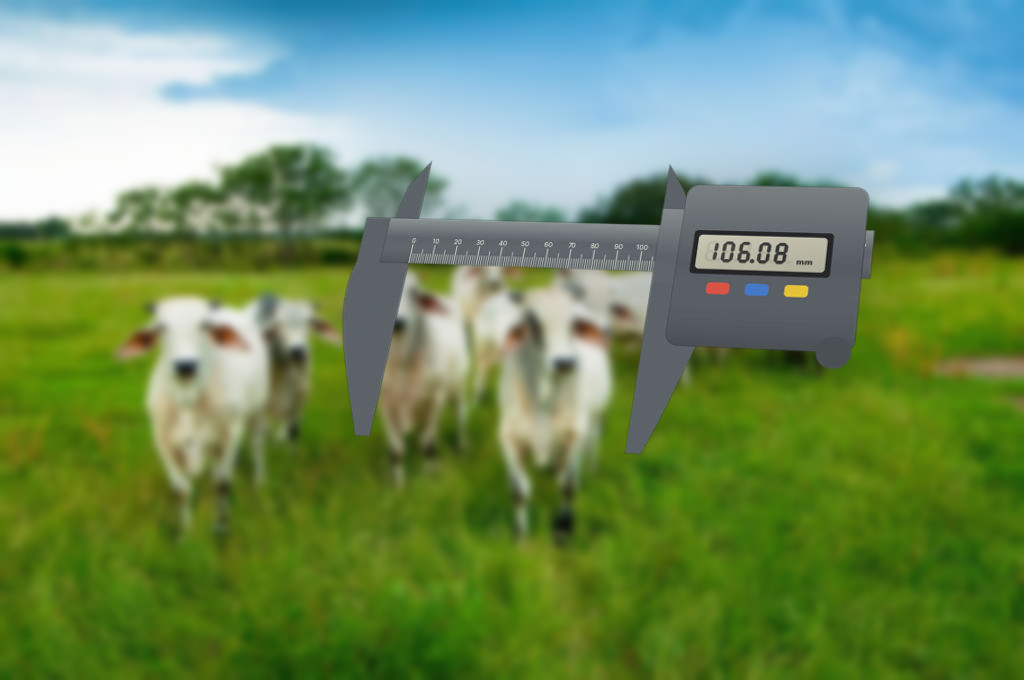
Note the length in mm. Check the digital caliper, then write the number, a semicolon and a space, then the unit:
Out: 106.08; mm
